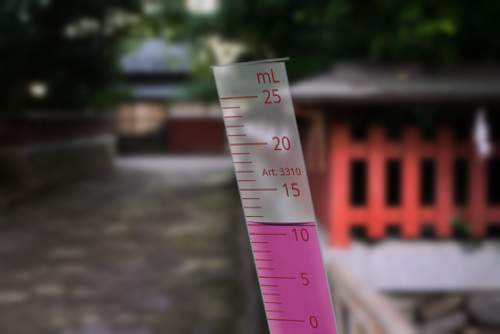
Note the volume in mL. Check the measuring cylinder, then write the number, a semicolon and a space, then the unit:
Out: 11; mL
